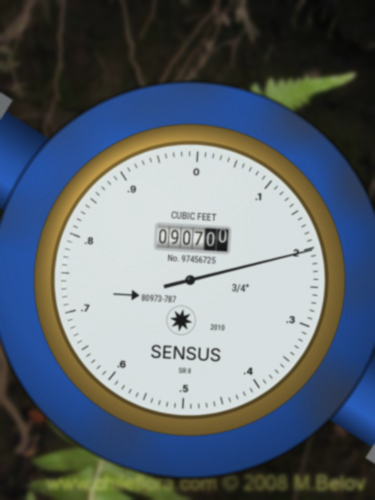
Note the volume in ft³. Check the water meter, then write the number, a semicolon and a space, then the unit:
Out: 90700.20; ft³
